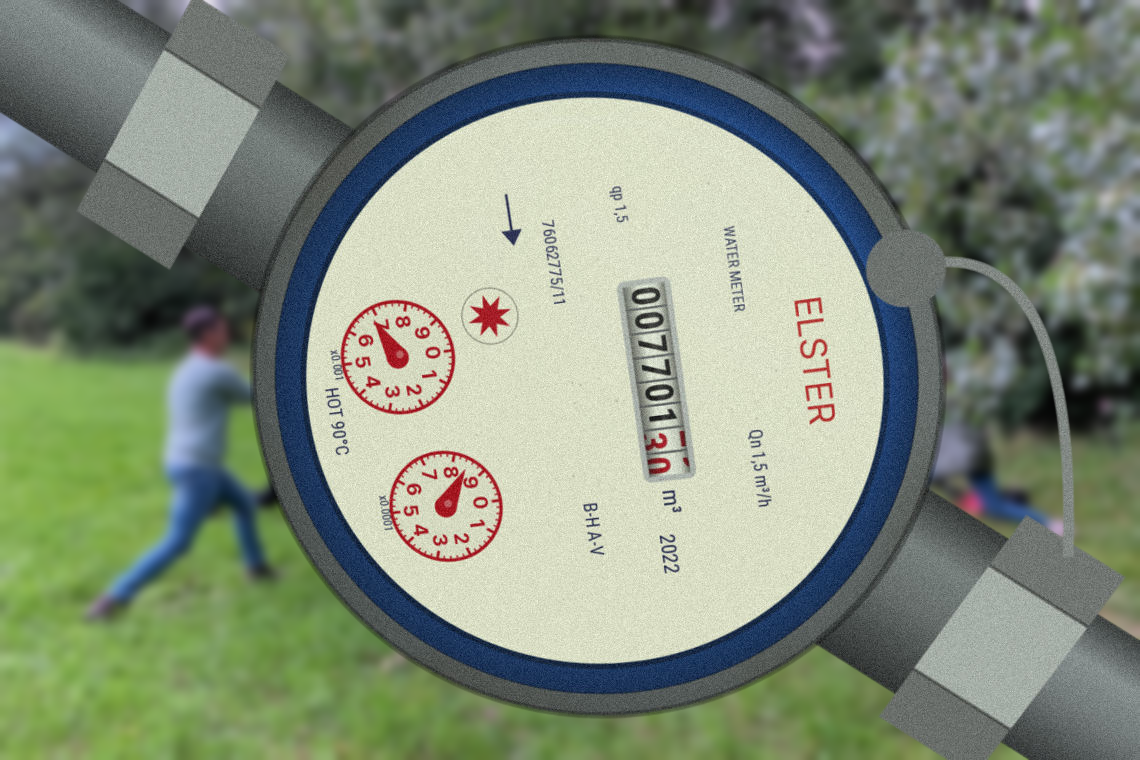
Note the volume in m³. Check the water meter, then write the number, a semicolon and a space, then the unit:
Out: 7701.2968; m³
